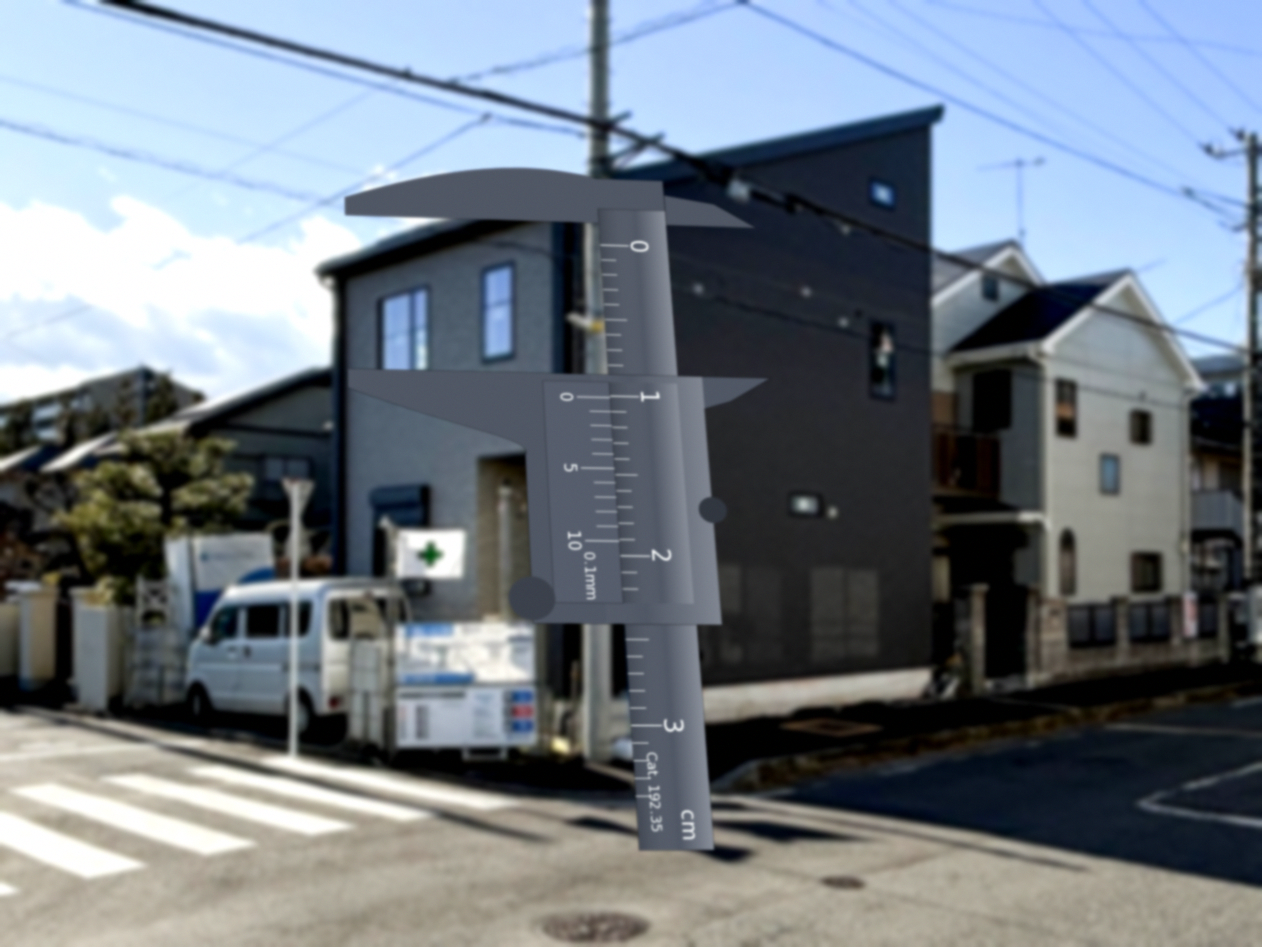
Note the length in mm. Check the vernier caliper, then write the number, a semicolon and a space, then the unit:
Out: 10.1; mm
